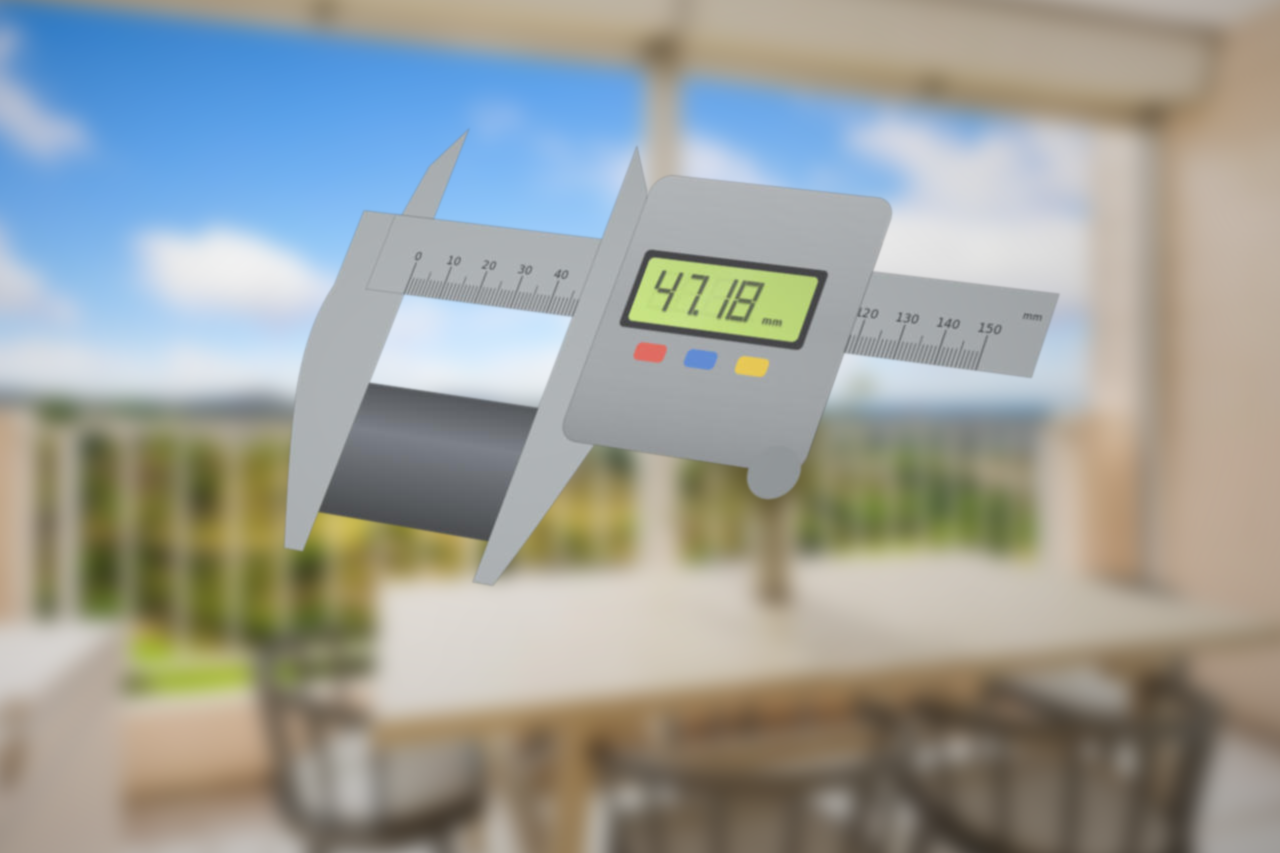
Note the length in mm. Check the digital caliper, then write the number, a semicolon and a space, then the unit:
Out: 47.18; mm
